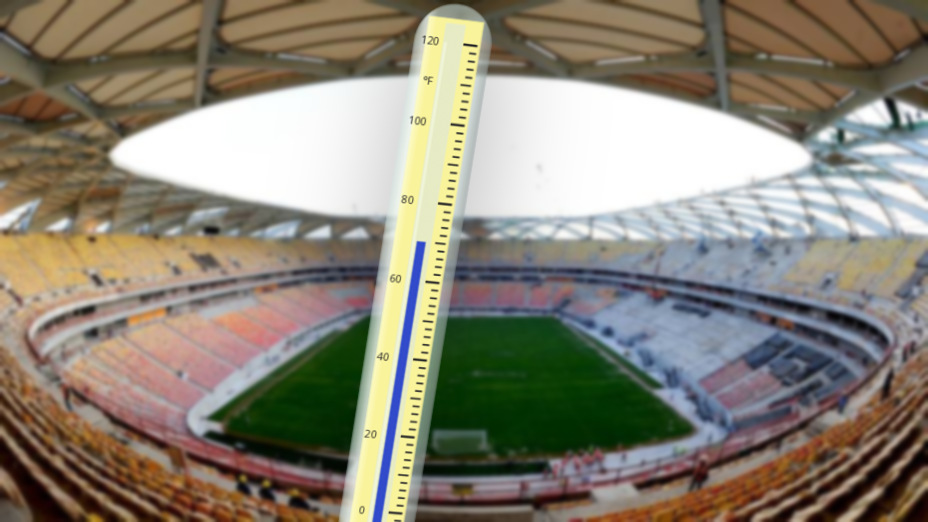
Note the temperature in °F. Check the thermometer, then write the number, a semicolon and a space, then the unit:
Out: 70; °F
